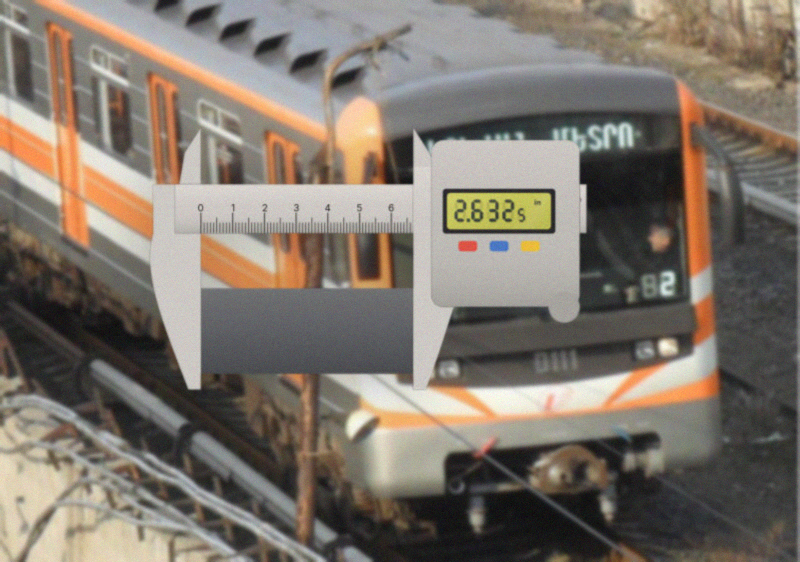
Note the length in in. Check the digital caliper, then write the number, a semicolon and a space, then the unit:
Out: 2.6325; in
